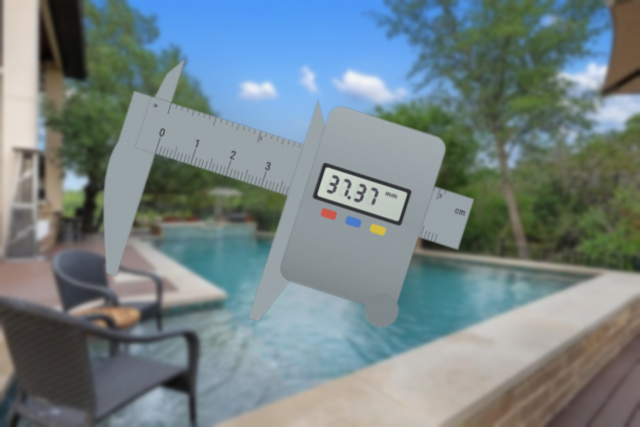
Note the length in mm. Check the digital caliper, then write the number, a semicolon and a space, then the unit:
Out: 37.37; mm
